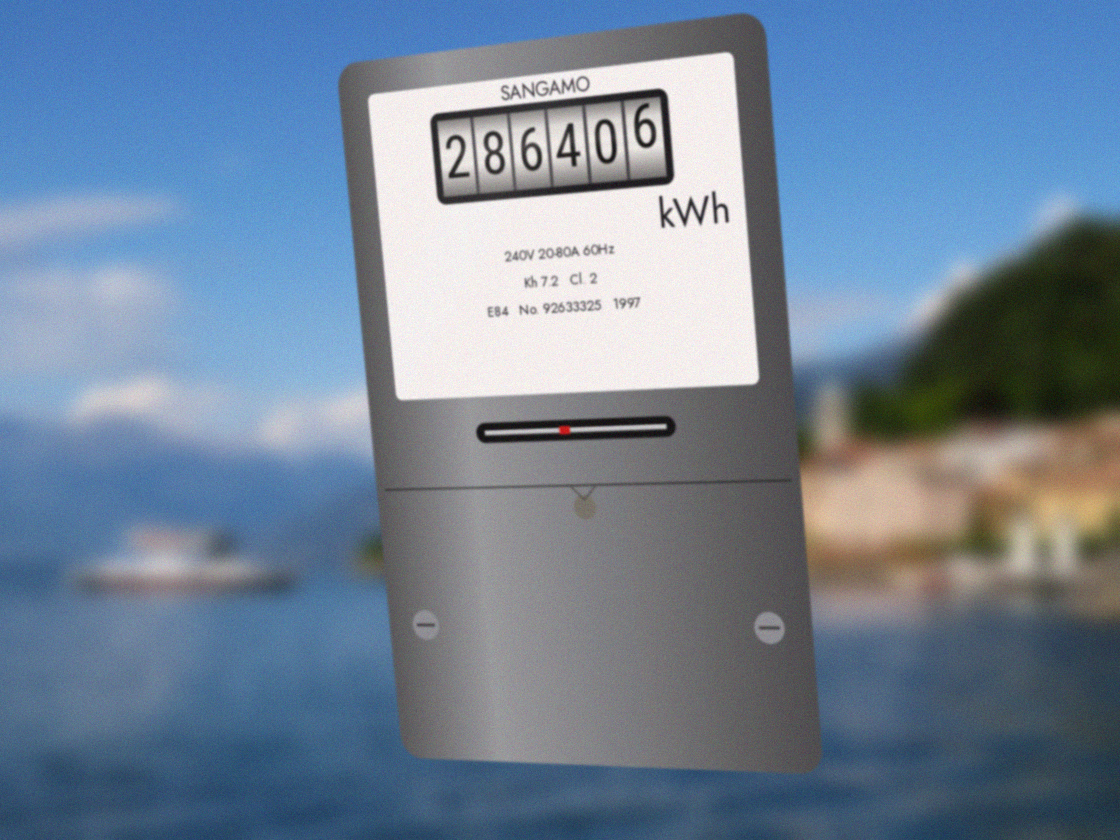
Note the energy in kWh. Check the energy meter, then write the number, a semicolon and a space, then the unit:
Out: 286406; kWh
